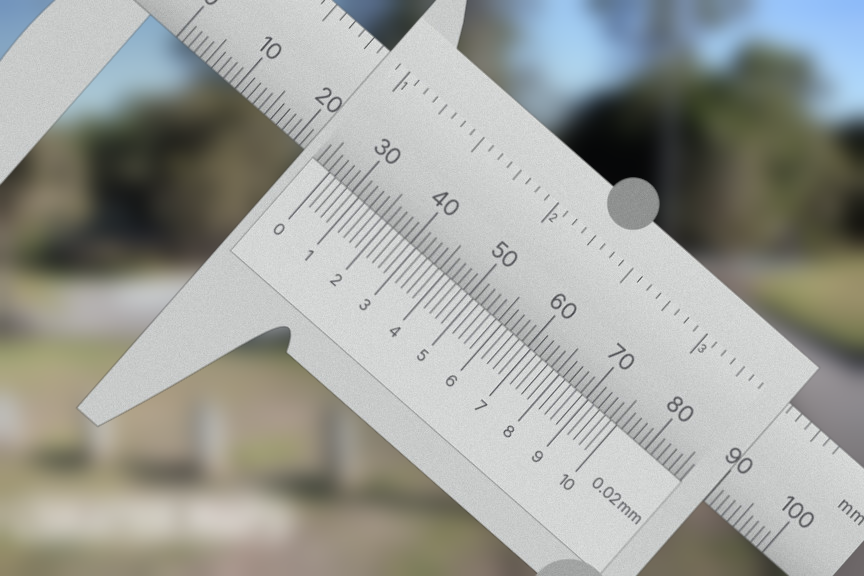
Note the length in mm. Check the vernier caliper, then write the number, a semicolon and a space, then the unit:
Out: 26.2; mm
